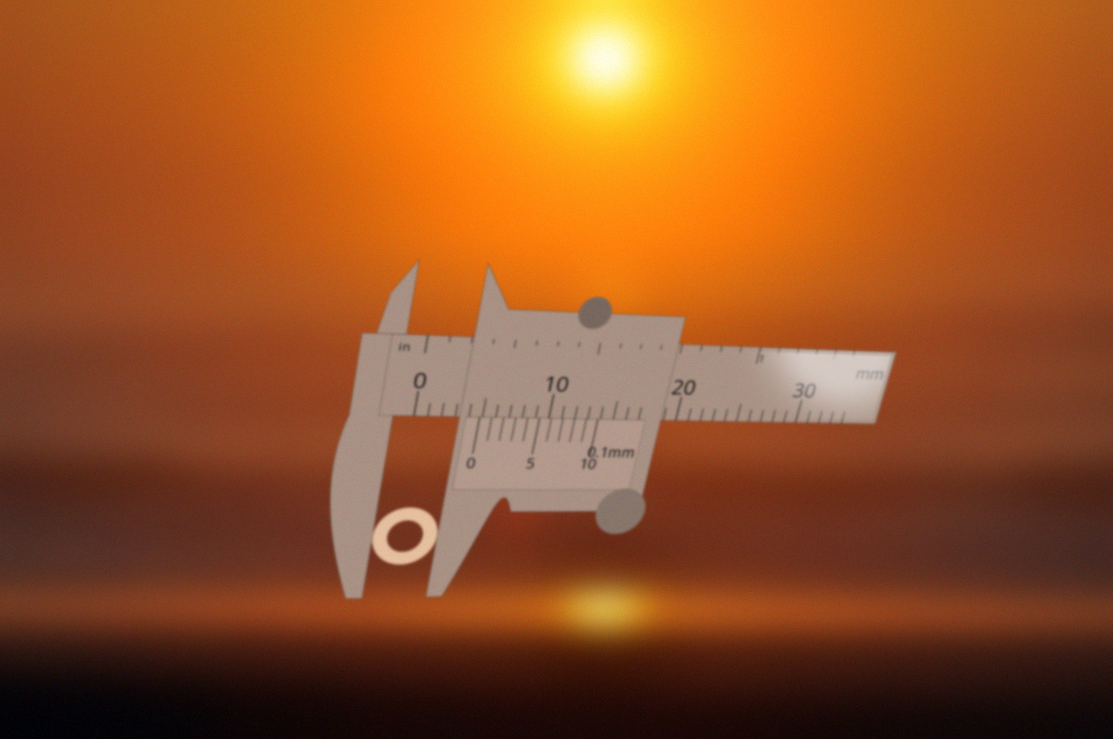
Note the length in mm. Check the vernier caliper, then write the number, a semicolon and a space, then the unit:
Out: 4.8; mm
